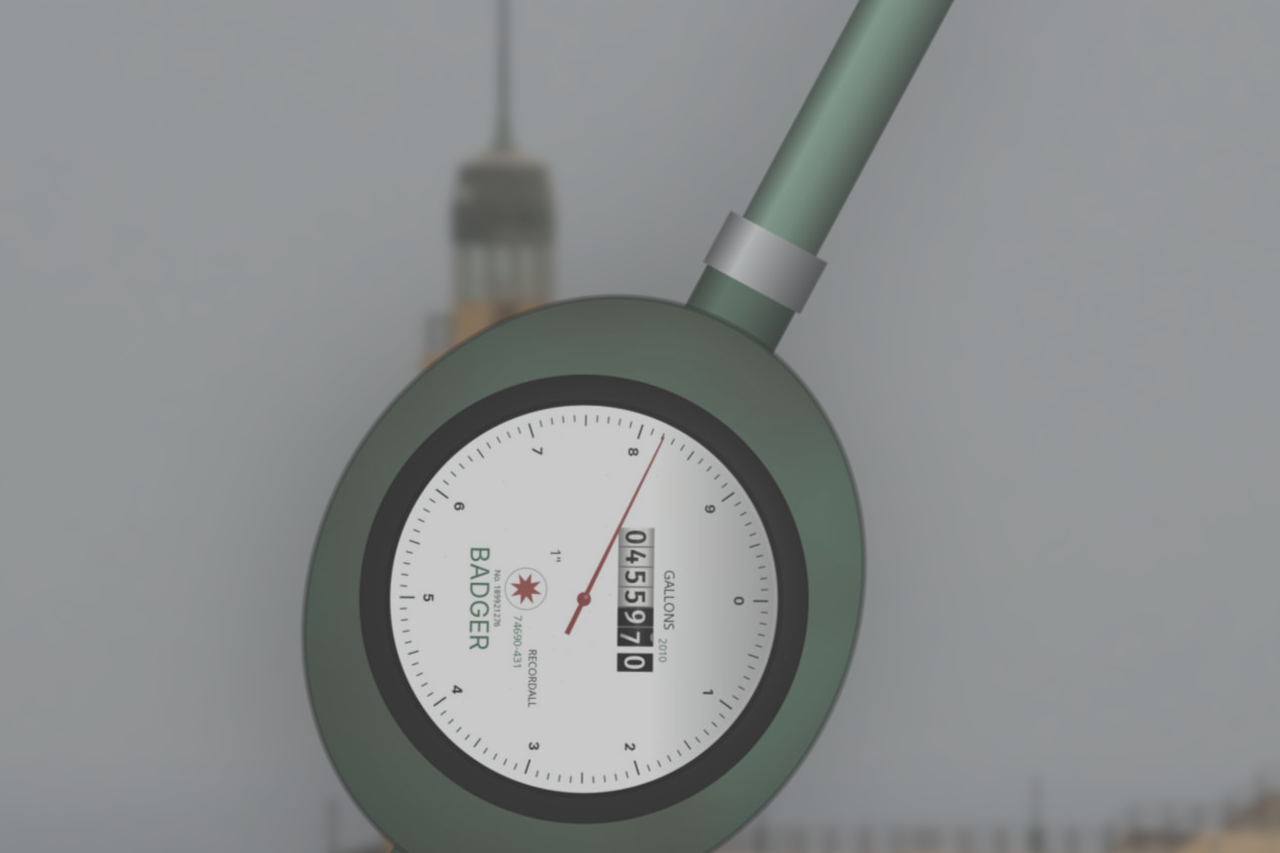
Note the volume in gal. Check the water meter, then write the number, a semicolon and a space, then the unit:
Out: 455968.2; gal
